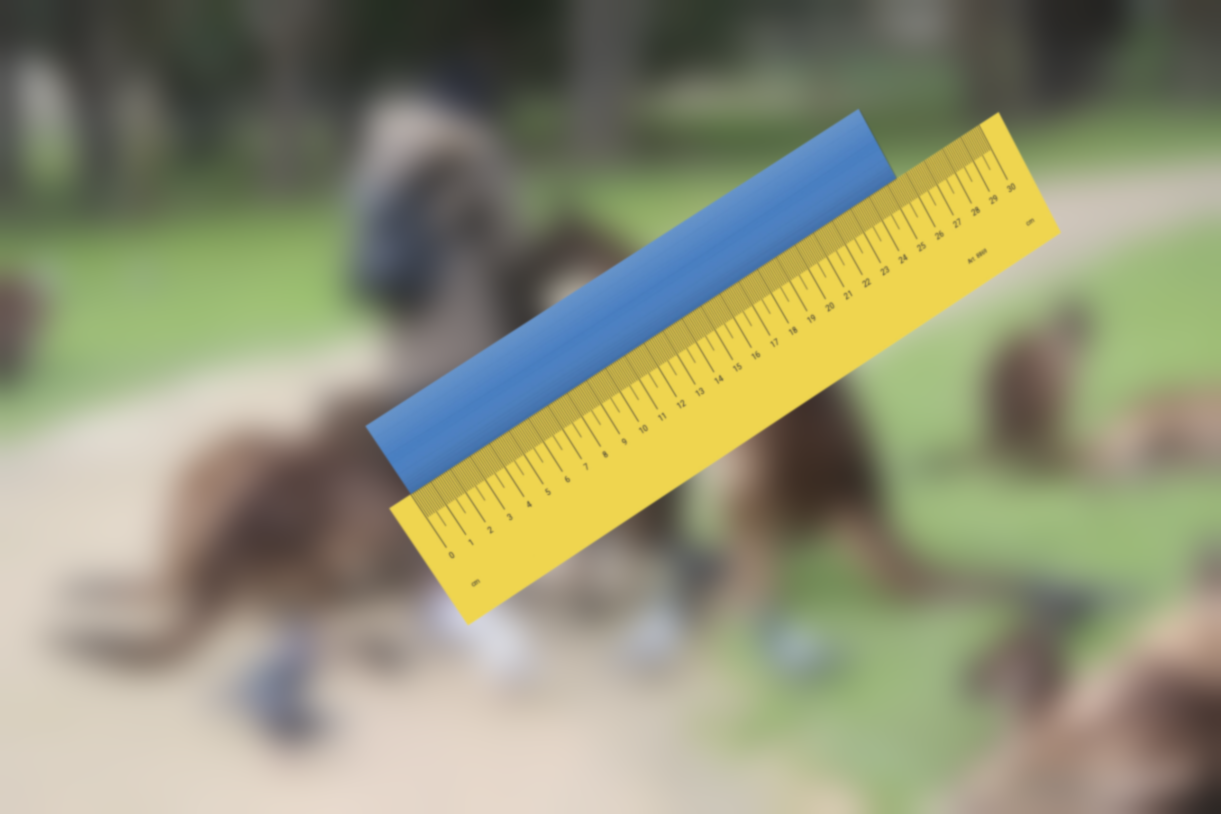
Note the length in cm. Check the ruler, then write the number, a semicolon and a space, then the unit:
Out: 25.5; cm
